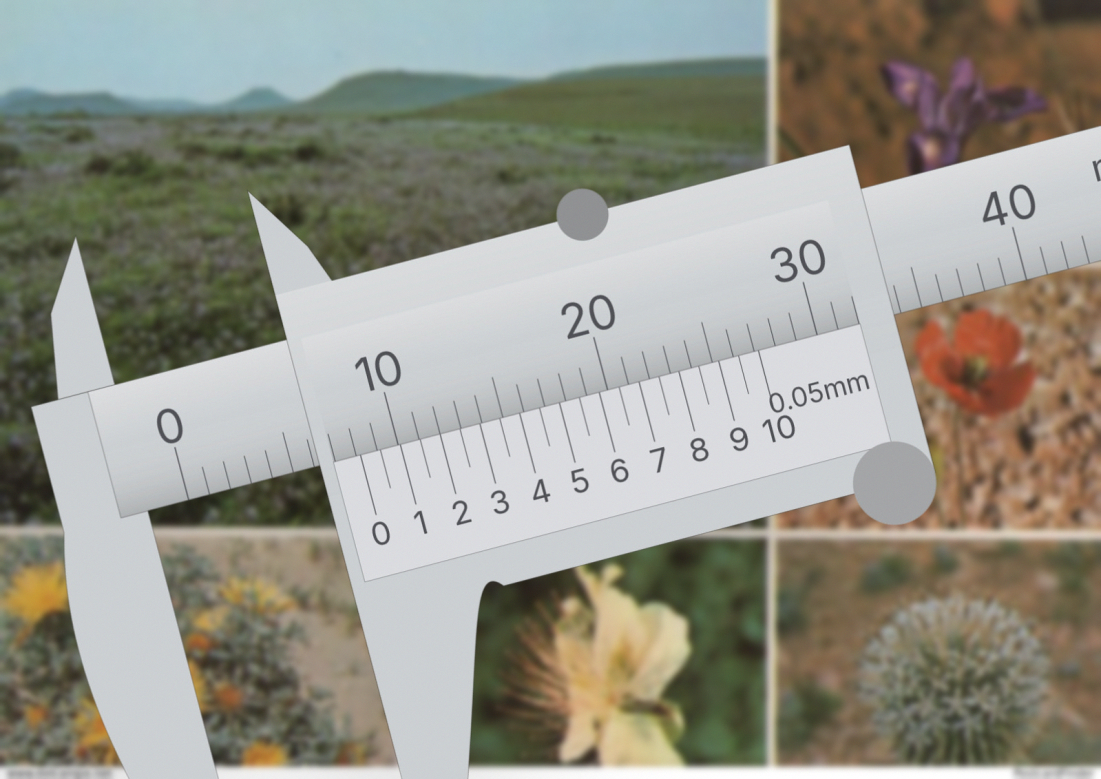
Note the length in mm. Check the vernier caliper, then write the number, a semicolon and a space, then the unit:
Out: 8.20; mm
